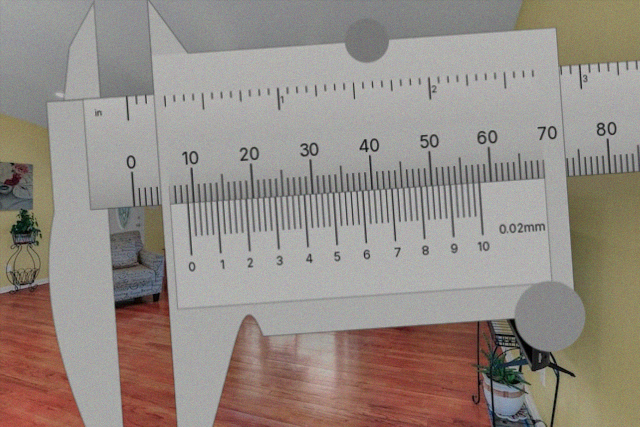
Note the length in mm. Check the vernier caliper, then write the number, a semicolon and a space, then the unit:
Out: 9.0; mm
